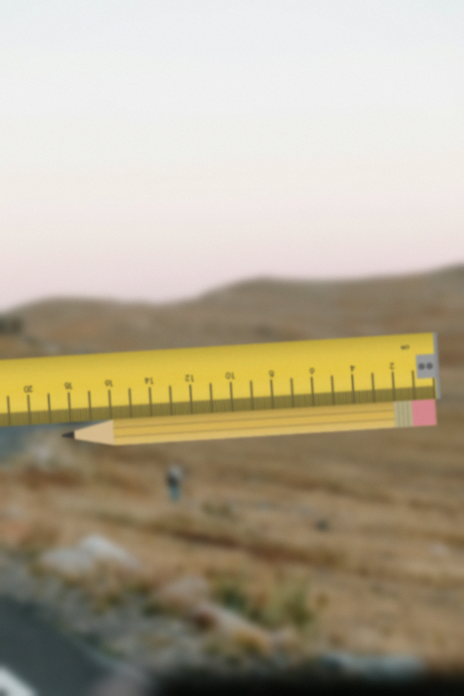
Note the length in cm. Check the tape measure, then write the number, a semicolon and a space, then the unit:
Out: 18.5; cm
